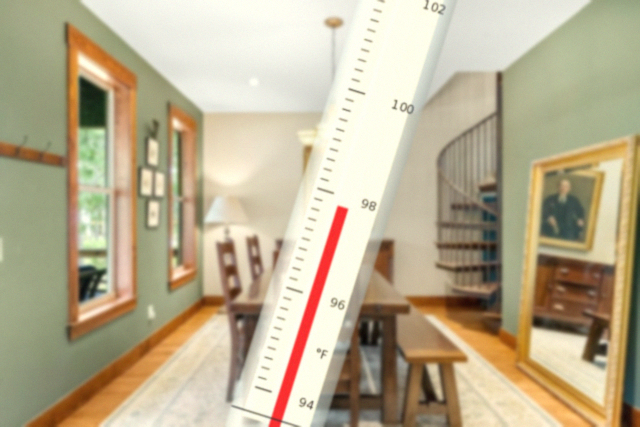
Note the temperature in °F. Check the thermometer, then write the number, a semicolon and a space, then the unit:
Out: 97.8; °F
